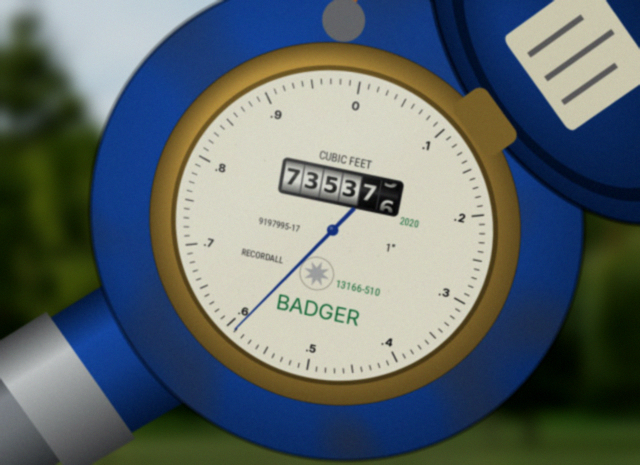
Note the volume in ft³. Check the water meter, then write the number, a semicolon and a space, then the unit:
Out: 735375.59; ft³
